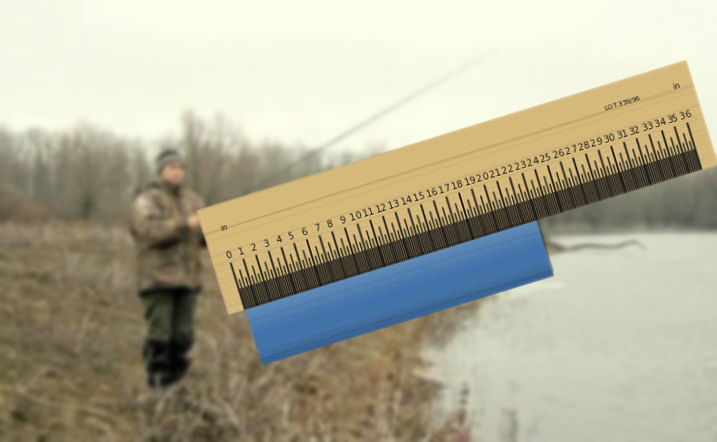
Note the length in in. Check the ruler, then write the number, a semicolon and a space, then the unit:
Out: 23; in
